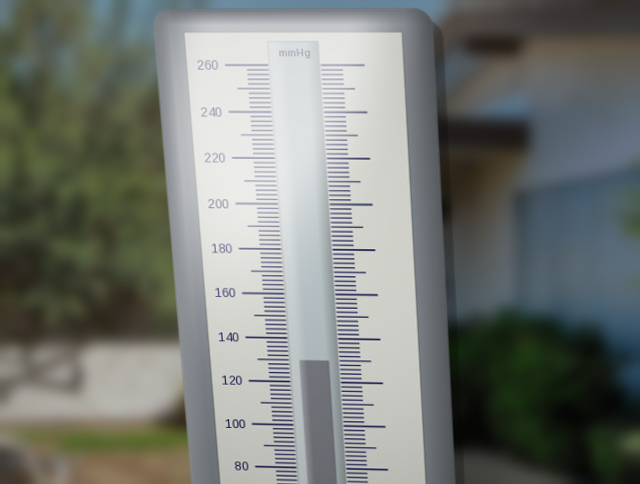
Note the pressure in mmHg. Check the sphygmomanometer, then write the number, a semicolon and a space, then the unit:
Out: 130; mmHg
